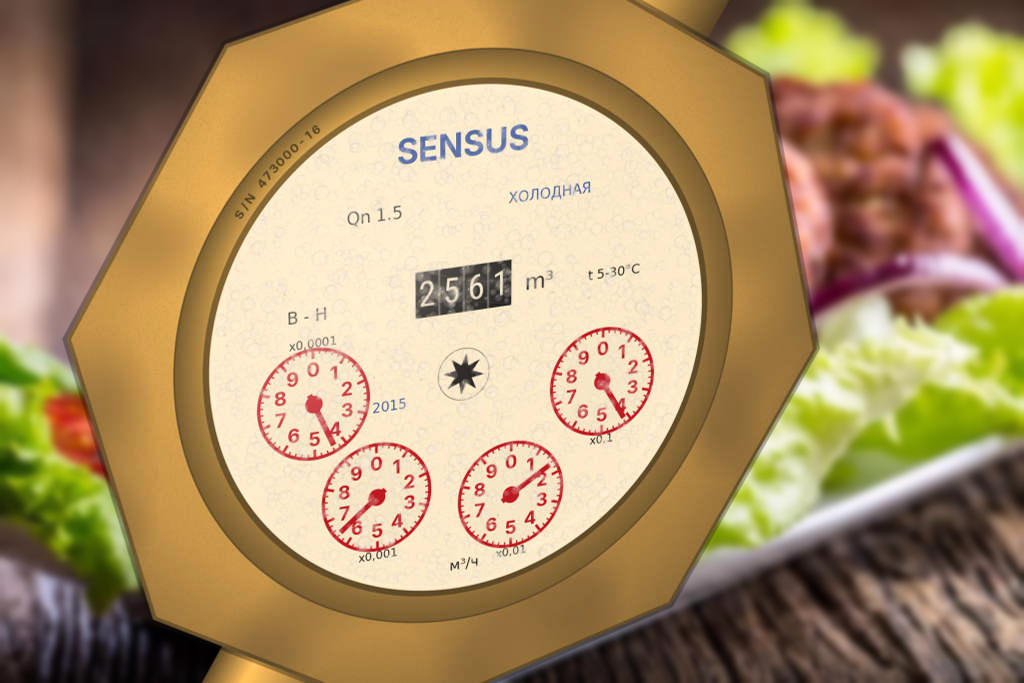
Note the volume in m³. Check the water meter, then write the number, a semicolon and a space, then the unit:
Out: 2561.4164; m³
